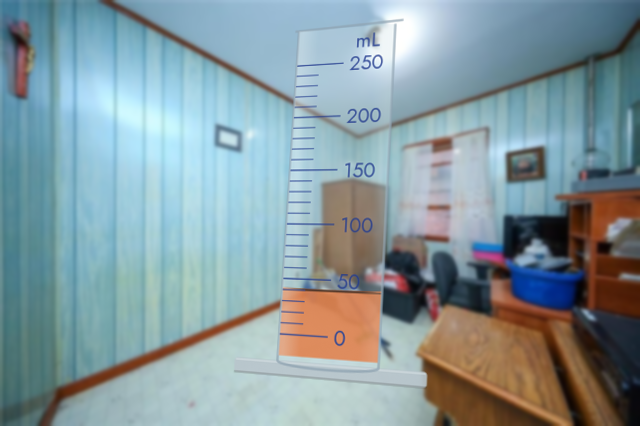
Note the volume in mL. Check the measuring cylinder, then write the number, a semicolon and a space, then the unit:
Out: 40; mL
